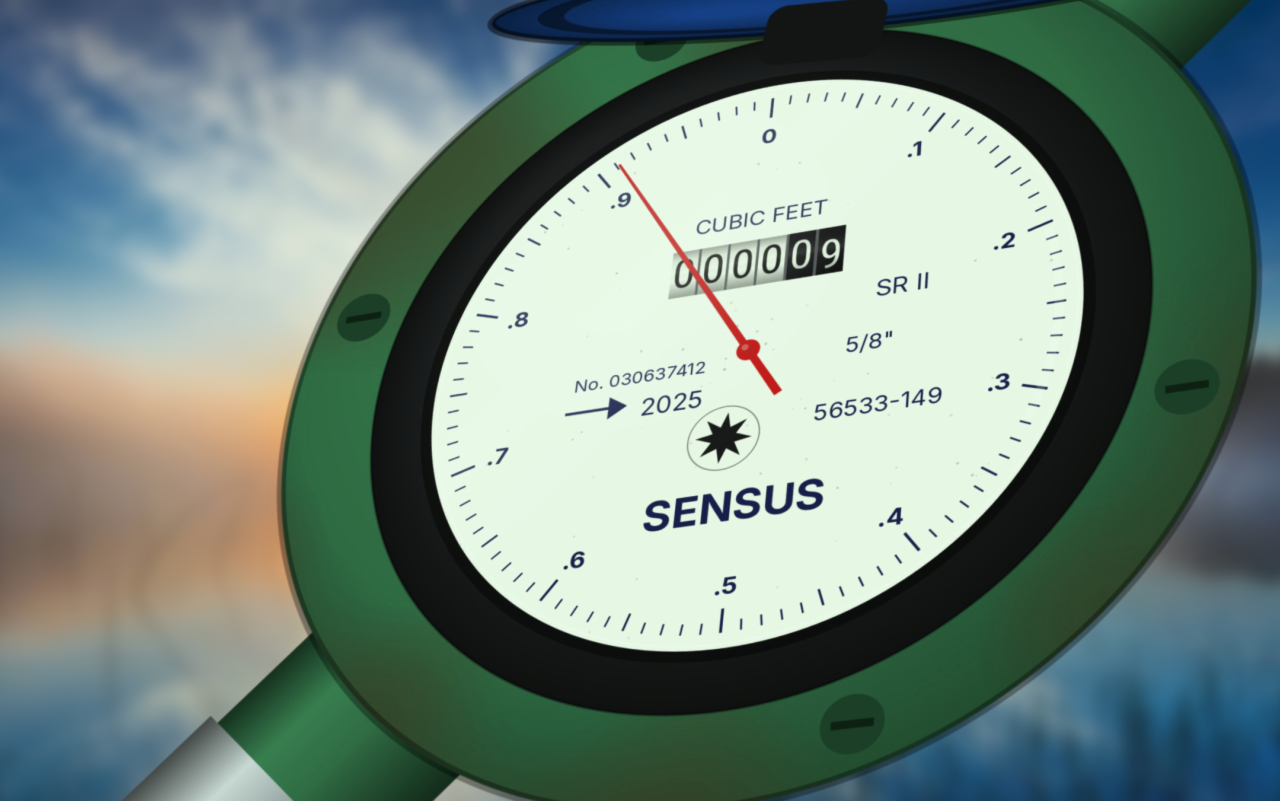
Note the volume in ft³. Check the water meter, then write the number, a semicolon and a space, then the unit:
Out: 8.91; ft³
